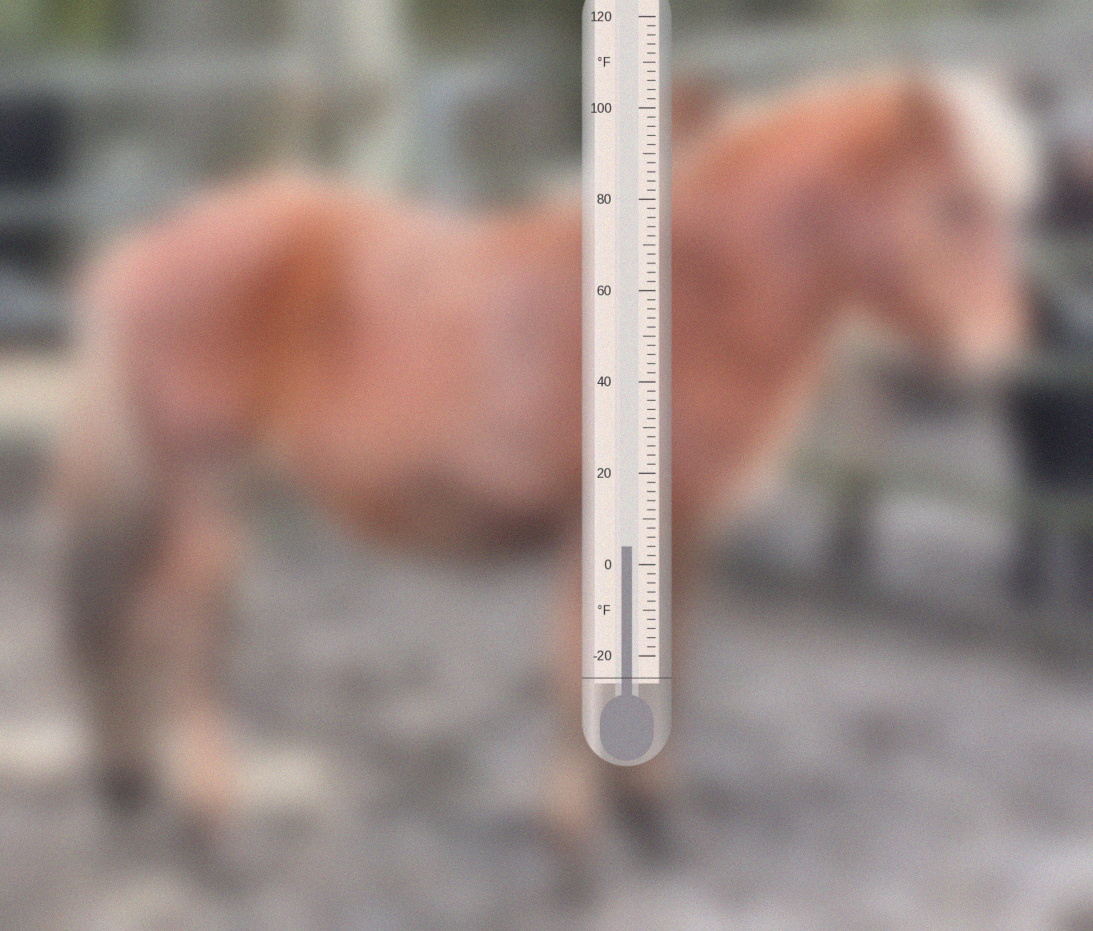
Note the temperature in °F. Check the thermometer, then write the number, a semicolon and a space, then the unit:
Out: 4; °F
